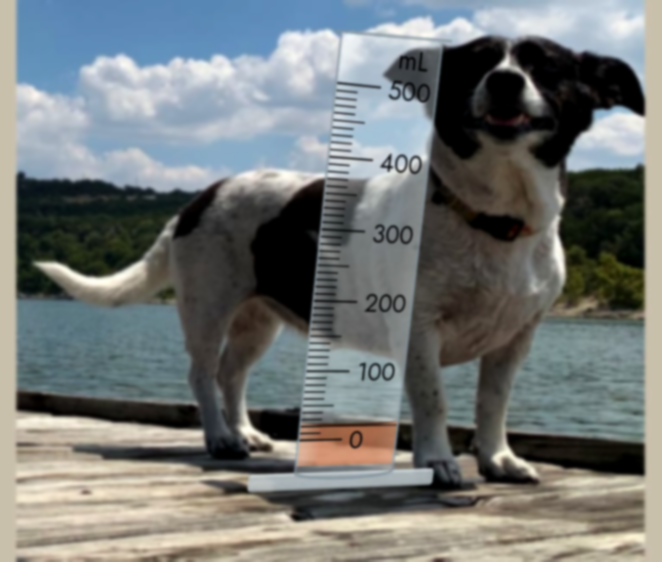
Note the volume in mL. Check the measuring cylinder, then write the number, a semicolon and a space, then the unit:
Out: 20; mL
